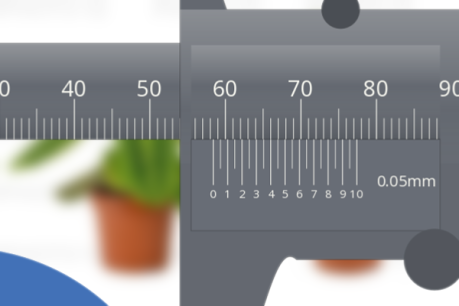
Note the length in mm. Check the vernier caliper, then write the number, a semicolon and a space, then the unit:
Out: 58.4; mm
